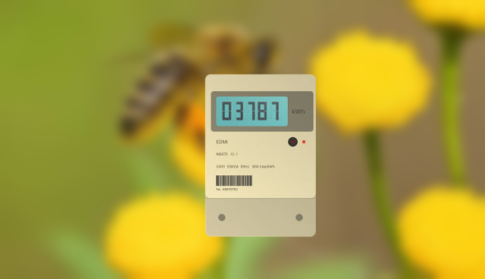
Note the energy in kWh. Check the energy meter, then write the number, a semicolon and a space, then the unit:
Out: 3787; kWh
